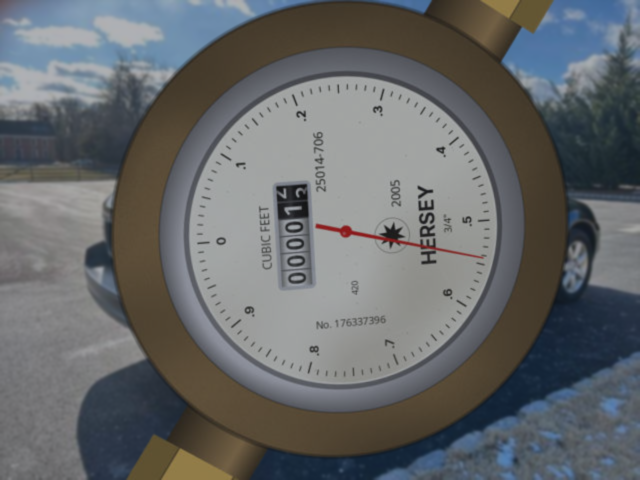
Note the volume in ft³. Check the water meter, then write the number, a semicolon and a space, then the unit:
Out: 12.54; ft³
